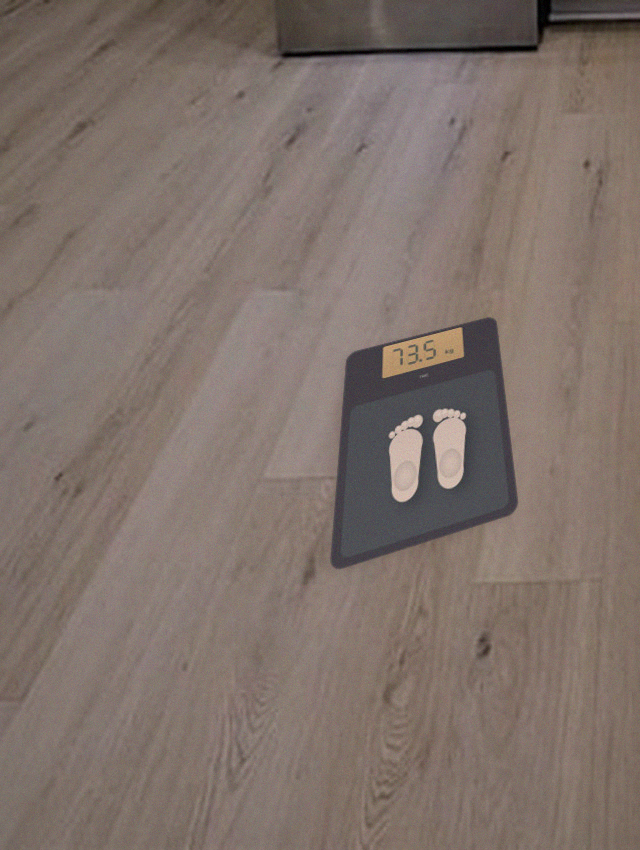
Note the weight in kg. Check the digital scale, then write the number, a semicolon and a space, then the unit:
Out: 73.5; kg
